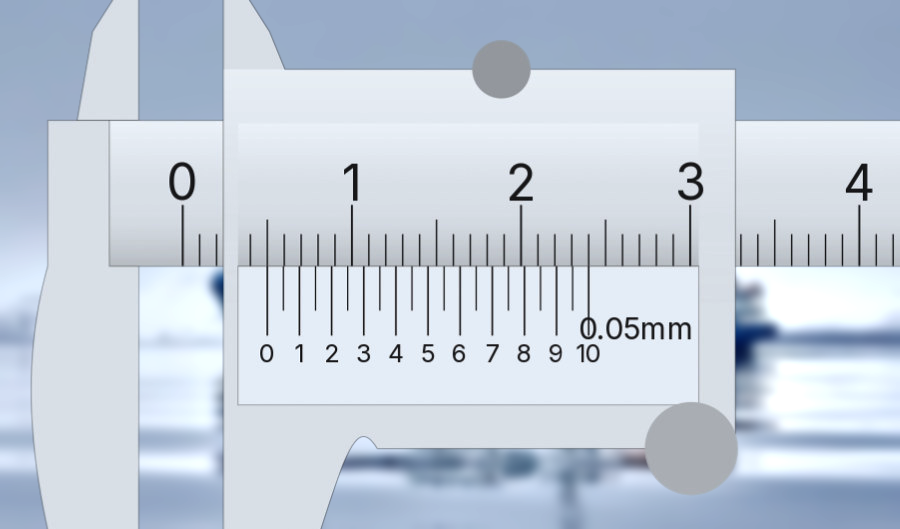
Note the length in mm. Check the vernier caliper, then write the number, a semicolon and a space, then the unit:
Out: 5.0; mm
